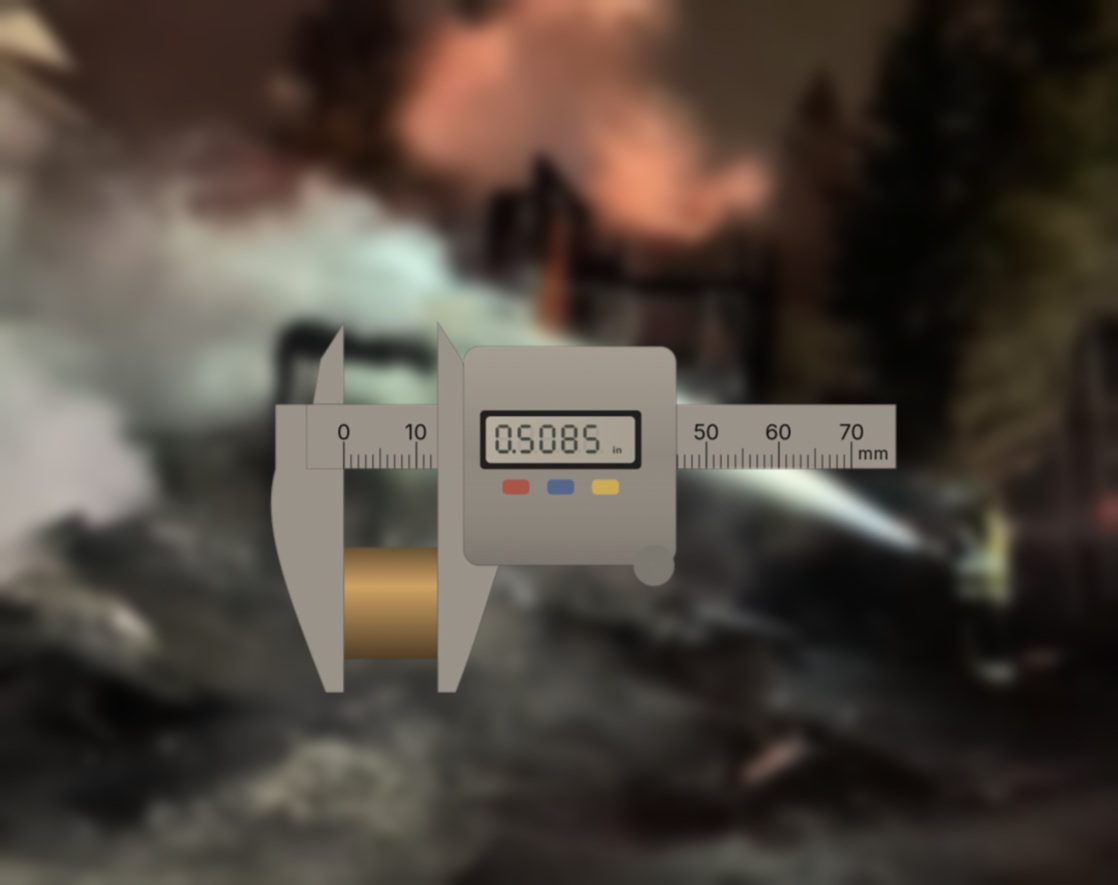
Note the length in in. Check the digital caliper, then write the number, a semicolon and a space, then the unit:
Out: 0.5085; in
